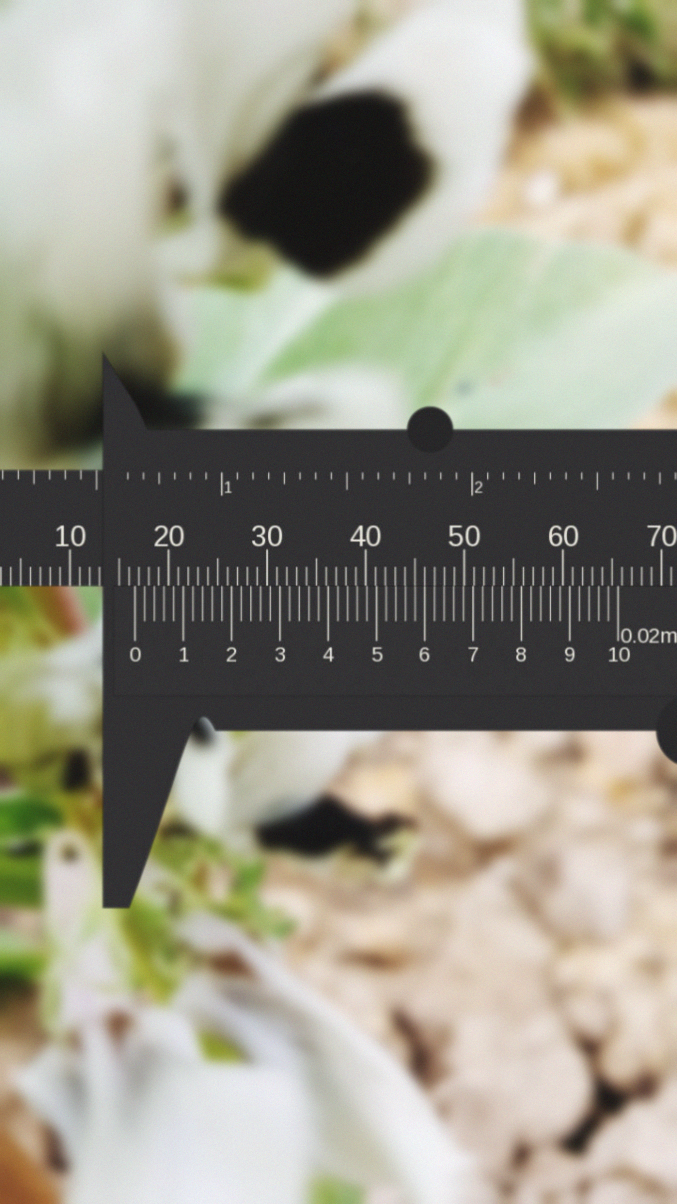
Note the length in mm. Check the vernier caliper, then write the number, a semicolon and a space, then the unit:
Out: 16.6; mm
